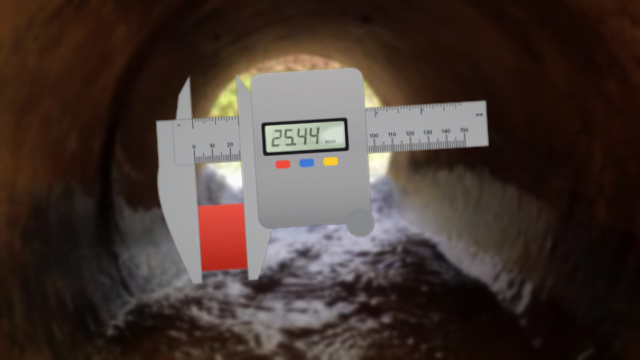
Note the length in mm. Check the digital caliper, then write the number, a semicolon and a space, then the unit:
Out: 25.44; mm
